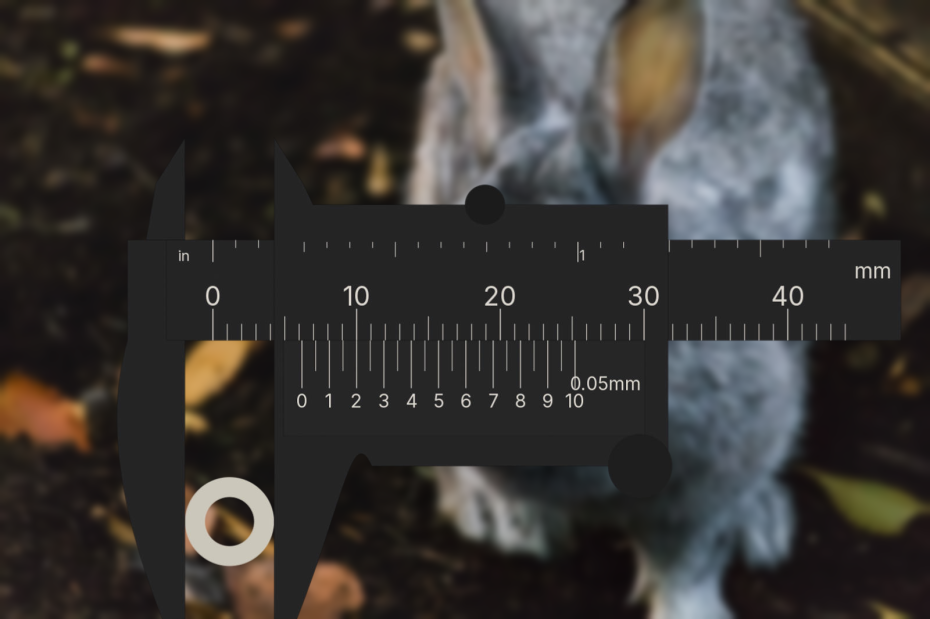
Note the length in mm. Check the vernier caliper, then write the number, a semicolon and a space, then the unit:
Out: 6.2; mm
